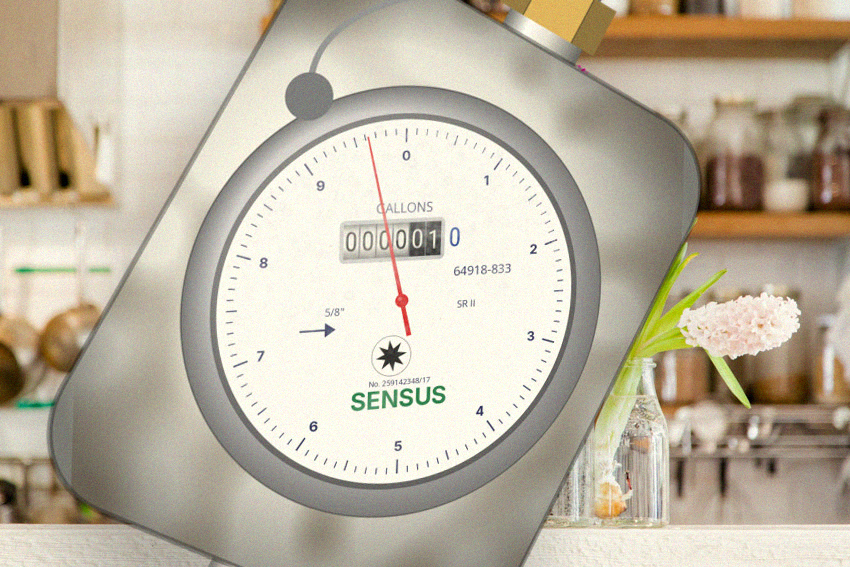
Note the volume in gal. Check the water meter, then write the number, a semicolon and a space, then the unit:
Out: 9.6; gal
